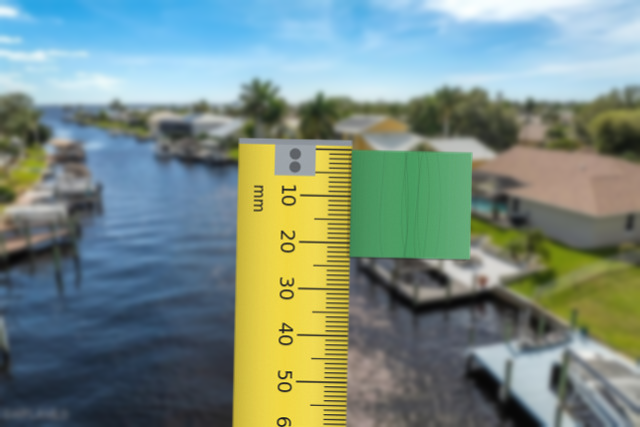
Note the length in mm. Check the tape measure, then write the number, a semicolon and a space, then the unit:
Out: 23; mm
